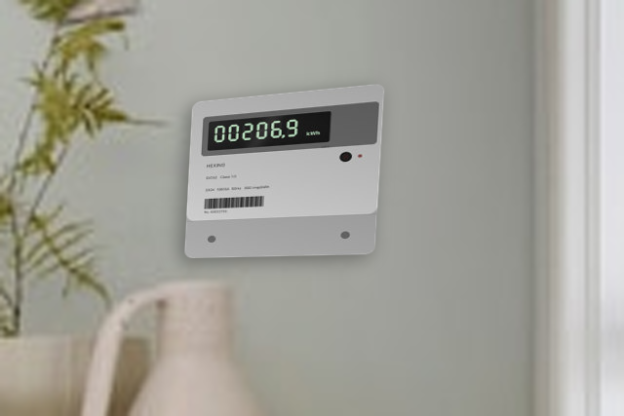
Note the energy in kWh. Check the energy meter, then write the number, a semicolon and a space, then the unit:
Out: 206.9; kWh
